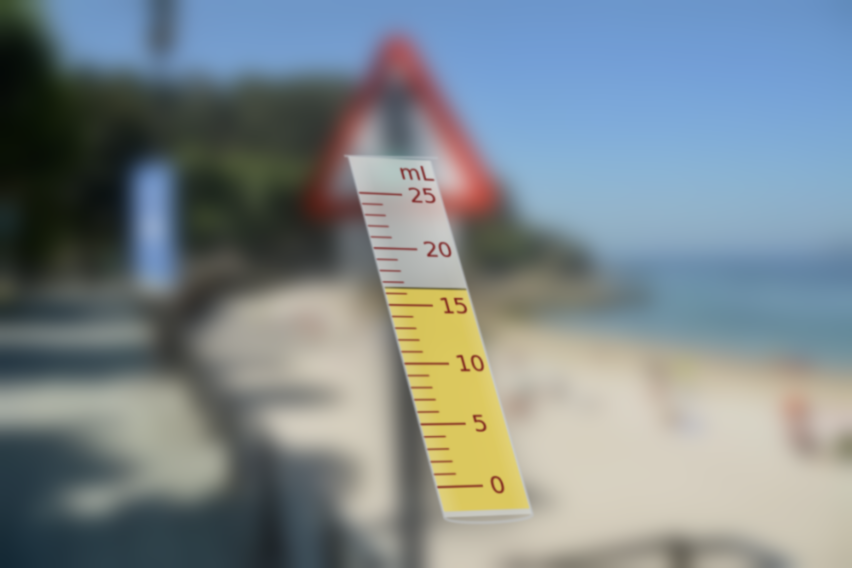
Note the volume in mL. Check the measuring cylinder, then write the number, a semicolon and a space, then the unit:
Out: 16.5; mL
